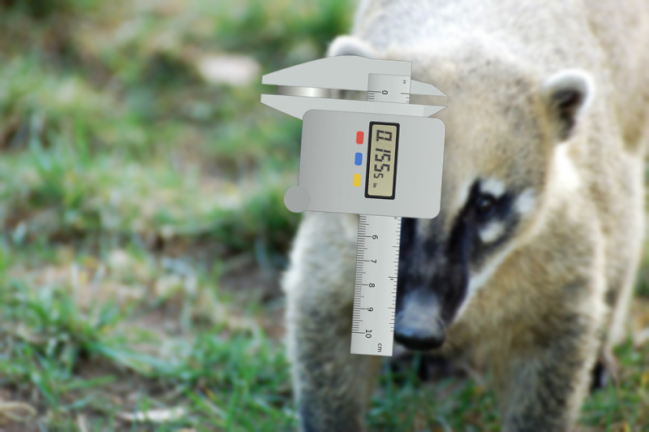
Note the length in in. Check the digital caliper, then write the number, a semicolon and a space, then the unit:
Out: 0.1555; in
